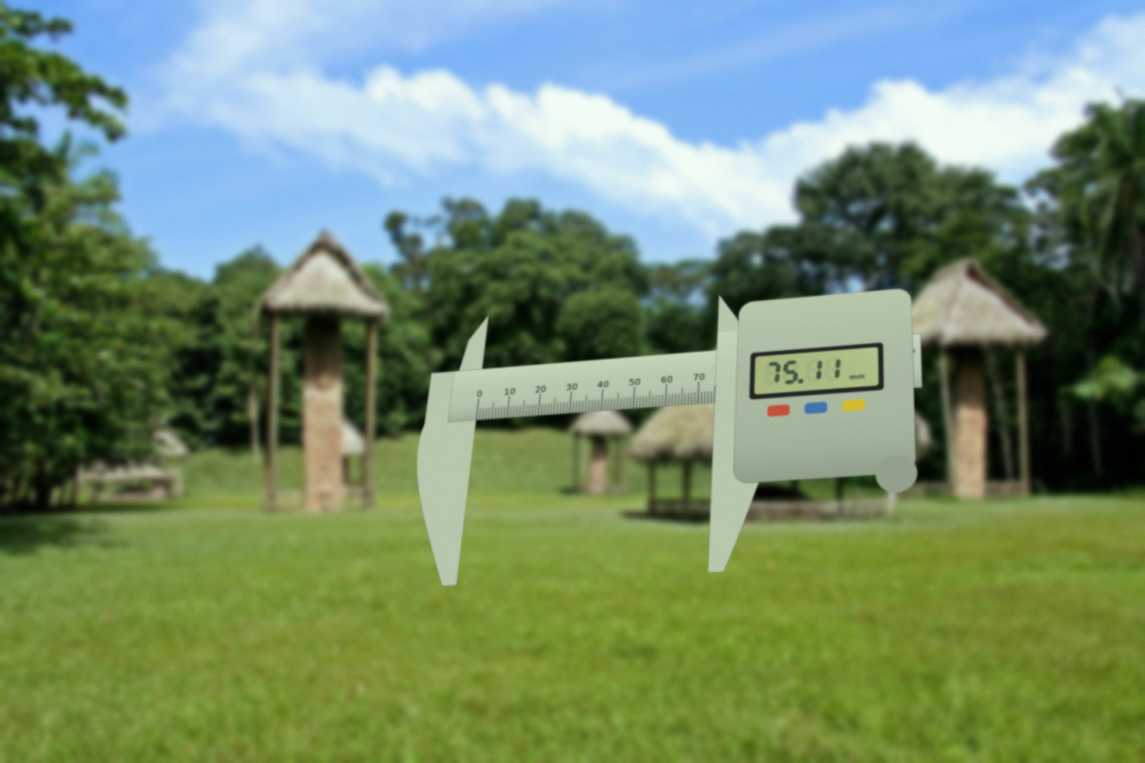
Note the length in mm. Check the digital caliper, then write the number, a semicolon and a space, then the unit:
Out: 75.11; mm
